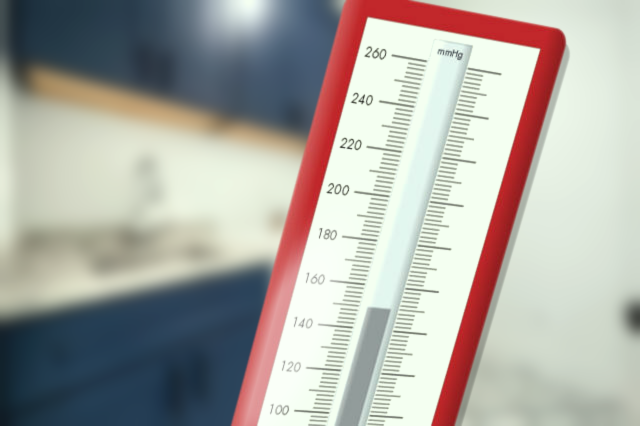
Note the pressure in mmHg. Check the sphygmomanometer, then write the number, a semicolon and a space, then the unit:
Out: 150; mmHg
